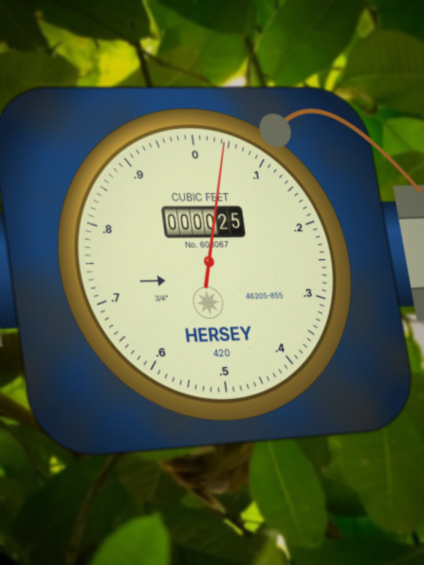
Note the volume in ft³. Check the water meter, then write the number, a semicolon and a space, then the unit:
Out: 25.04; ft³
